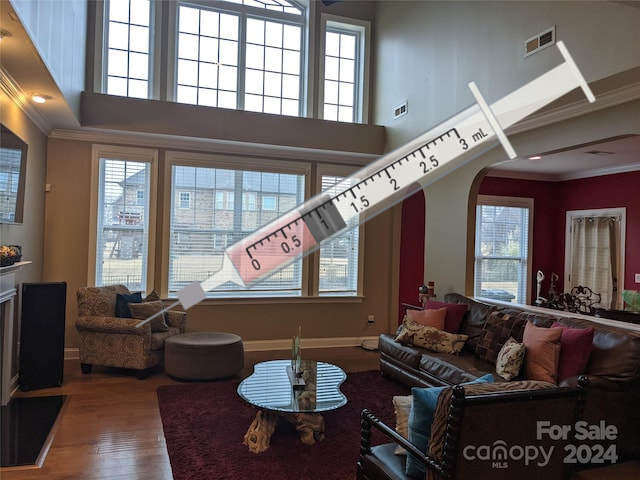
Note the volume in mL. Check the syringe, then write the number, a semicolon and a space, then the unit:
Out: 0.8; mL
